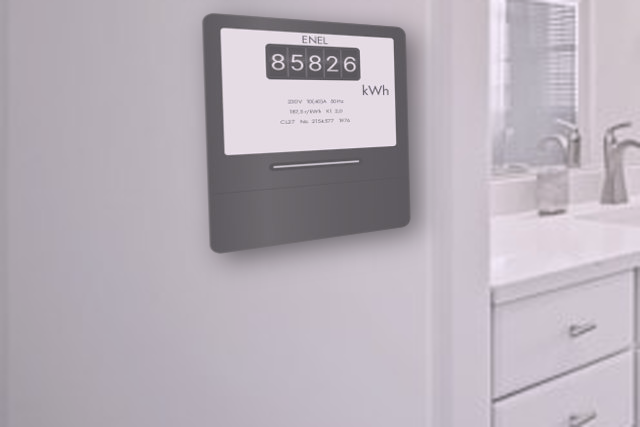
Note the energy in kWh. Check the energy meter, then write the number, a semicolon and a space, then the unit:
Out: 85826; kWh
